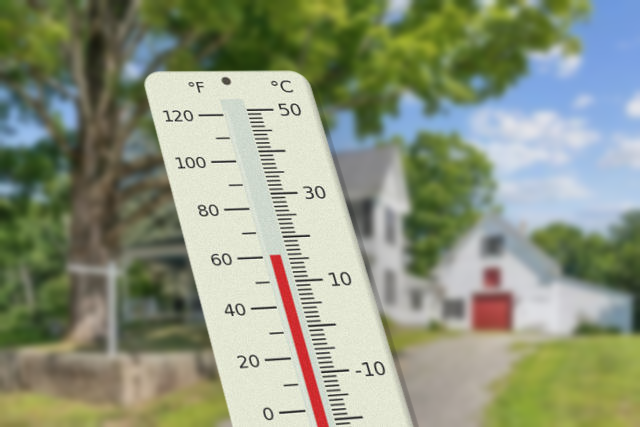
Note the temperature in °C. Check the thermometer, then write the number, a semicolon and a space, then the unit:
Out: 16; °C
